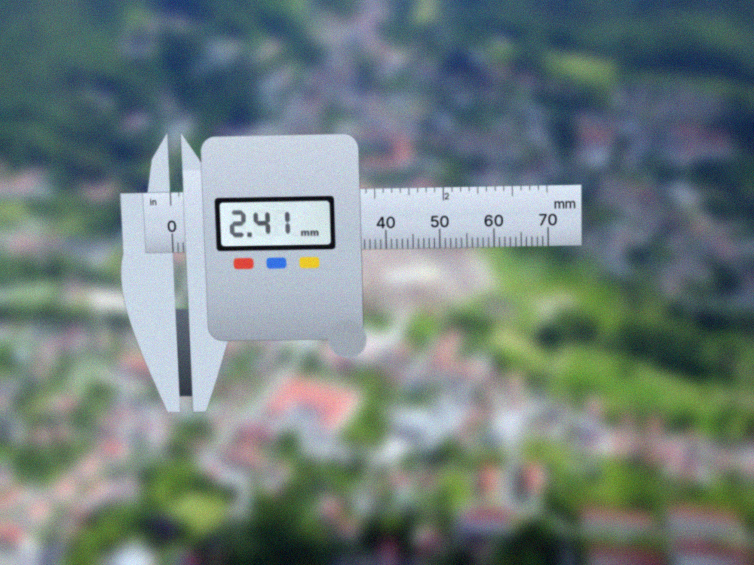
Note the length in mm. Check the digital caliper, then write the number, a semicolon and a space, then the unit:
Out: 2.41; mm
